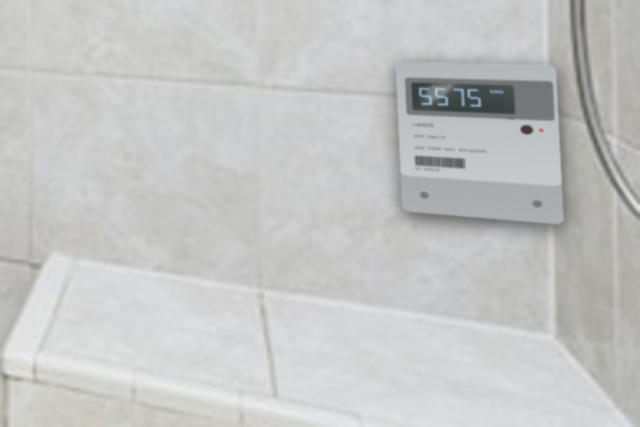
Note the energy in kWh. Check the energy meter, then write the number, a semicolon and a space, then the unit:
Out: 5575; kWh
